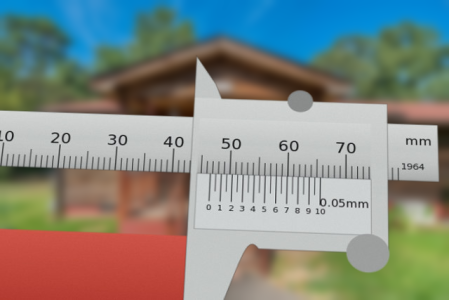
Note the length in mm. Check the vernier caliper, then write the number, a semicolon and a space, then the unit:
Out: 46.6; mm
